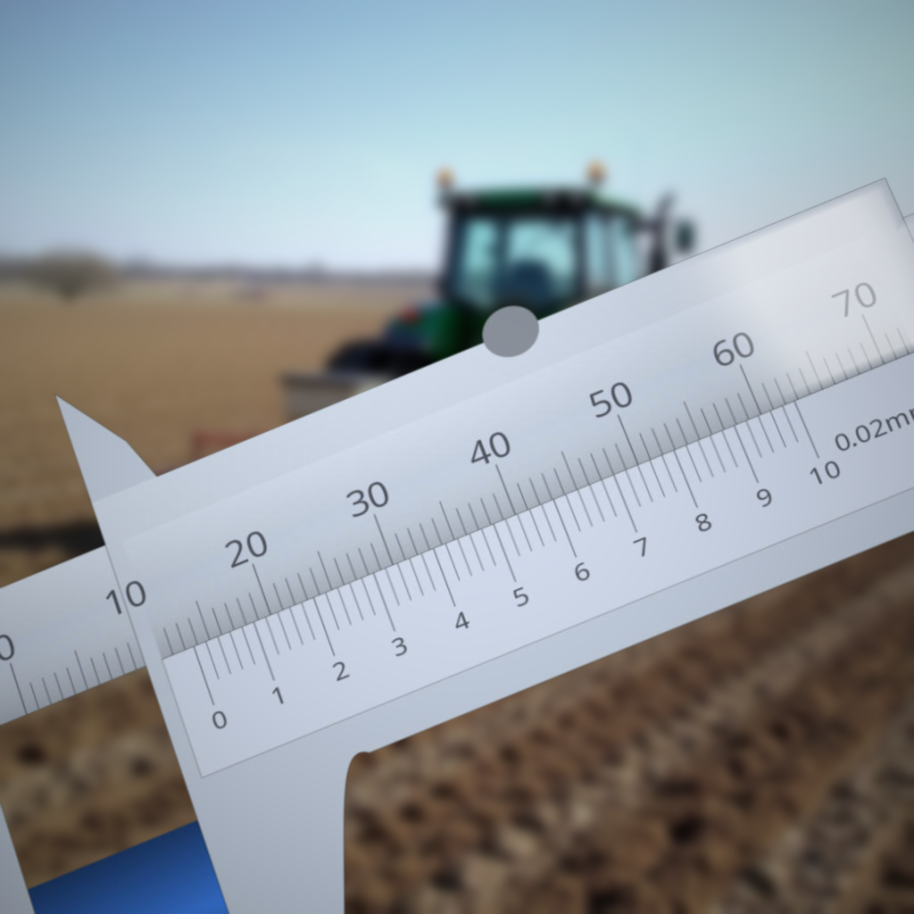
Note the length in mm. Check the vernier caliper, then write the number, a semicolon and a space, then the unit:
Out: 13.7; mm
